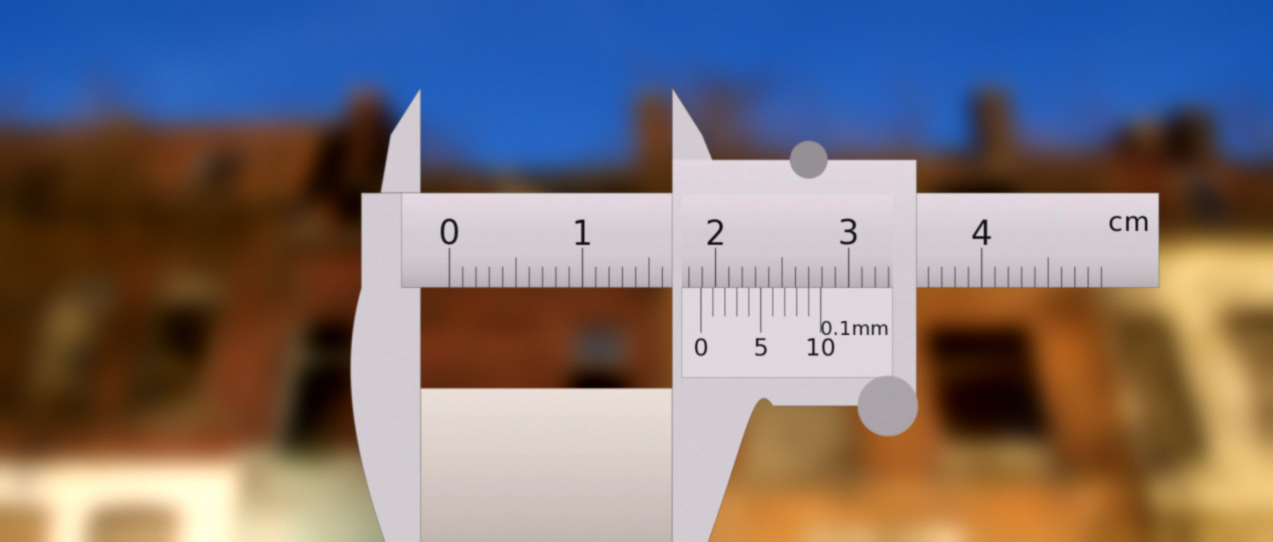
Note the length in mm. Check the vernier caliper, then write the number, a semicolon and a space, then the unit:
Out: 18.9; mm
